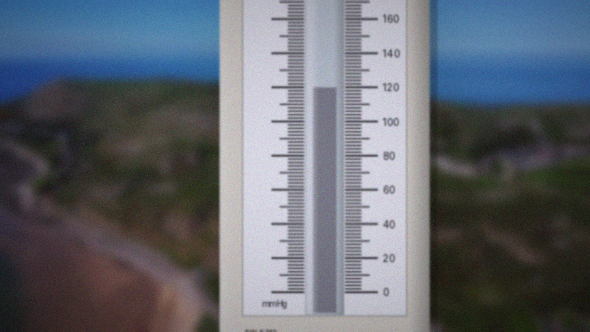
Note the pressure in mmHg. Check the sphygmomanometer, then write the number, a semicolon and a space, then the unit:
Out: 120; mmHg
